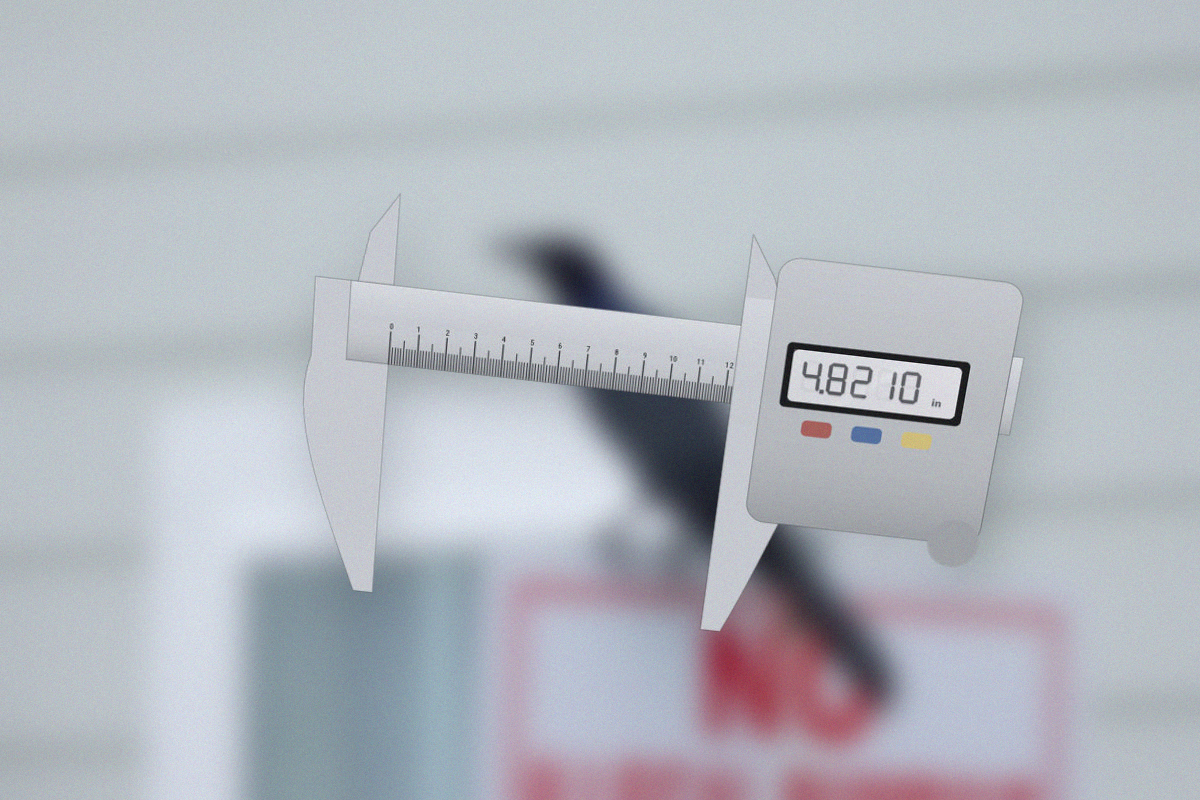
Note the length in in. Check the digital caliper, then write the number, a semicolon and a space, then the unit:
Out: 4.8210; in
